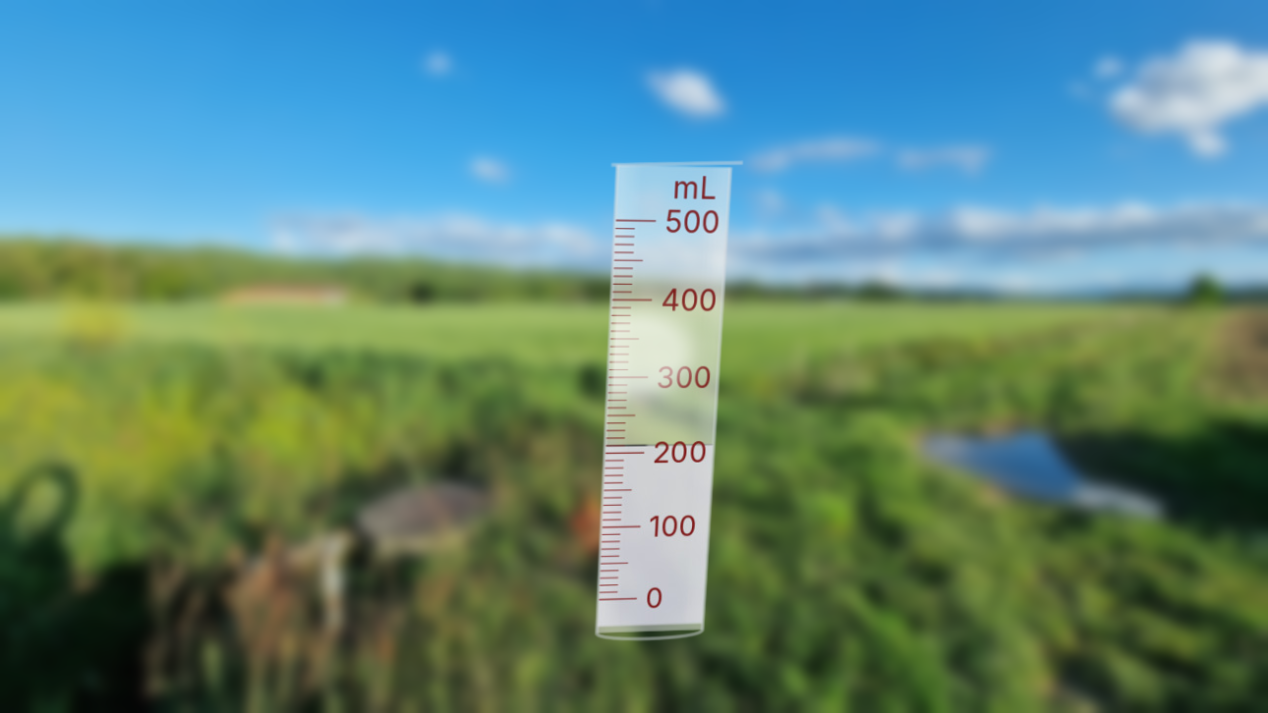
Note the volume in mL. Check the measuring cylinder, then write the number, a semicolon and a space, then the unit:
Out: 210; mL
